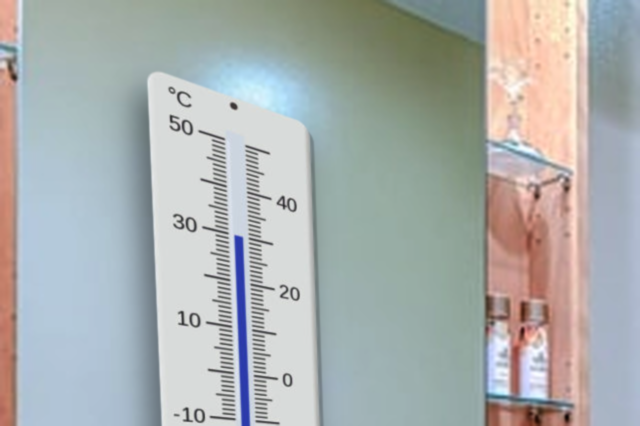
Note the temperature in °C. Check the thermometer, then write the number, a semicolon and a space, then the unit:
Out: 30; °C
